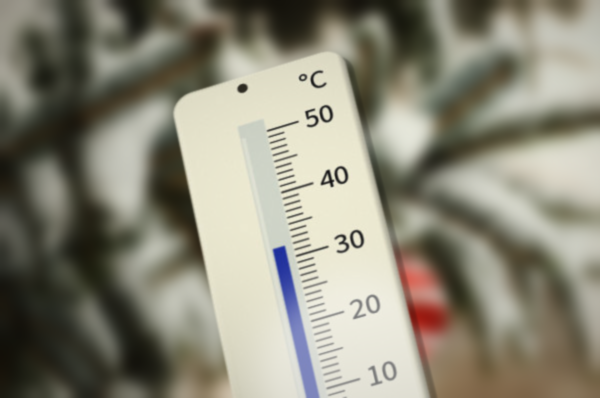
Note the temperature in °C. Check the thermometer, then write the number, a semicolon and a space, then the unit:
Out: 32; °C
